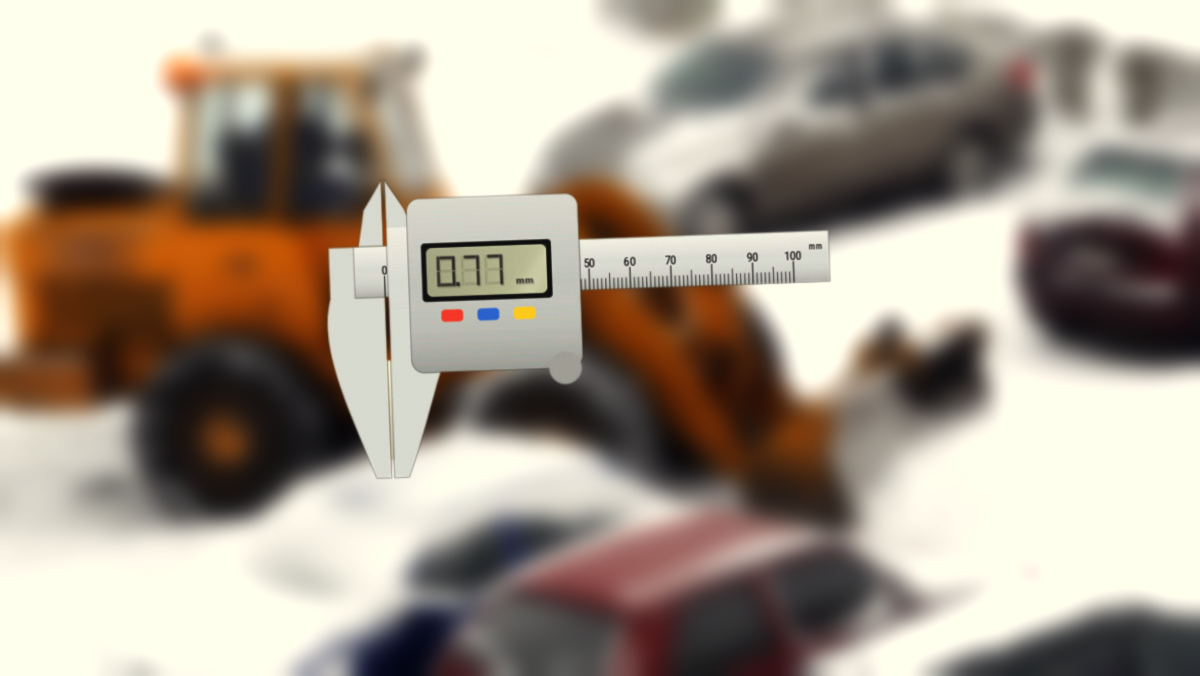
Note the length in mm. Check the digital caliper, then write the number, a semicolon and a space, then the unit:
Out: 0.77; mm
